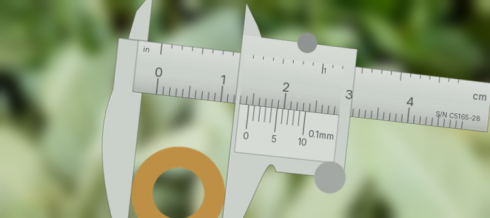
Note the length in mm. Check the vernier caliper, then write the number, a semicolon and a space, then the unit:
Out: 14.4; mm
